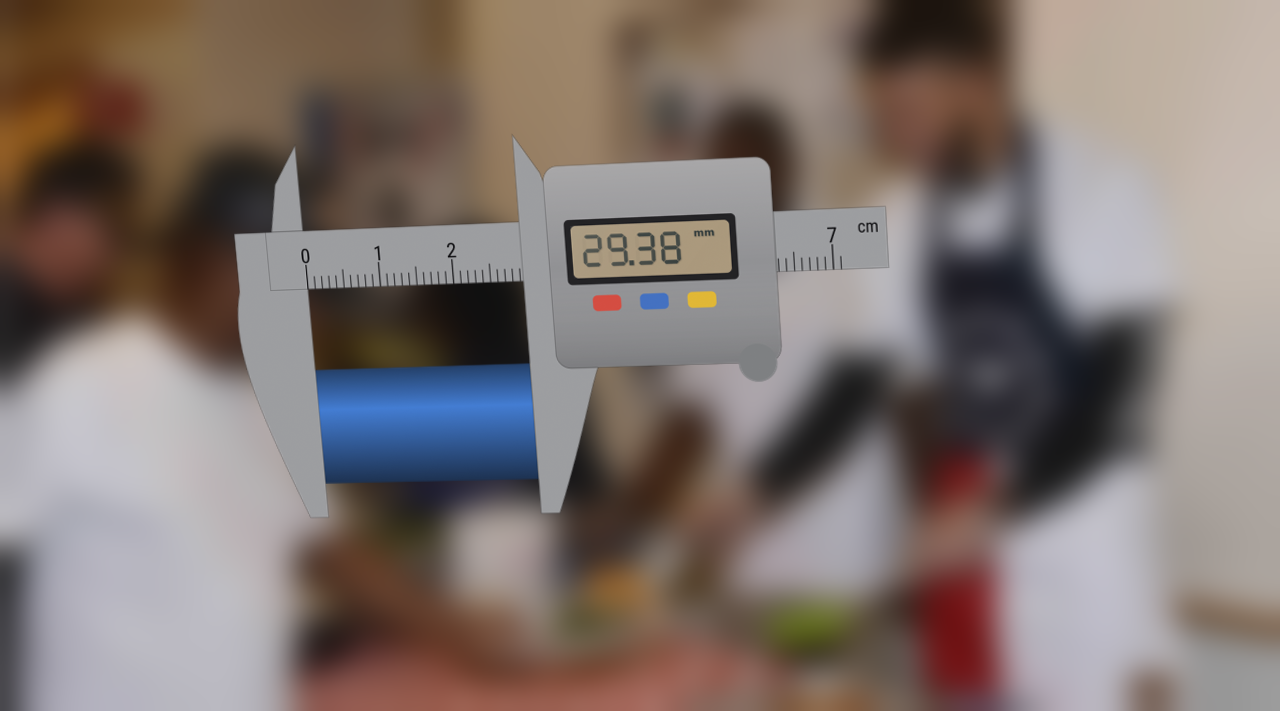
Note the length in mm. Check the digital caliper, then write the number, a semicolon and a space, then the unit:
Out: 29.38; mm
